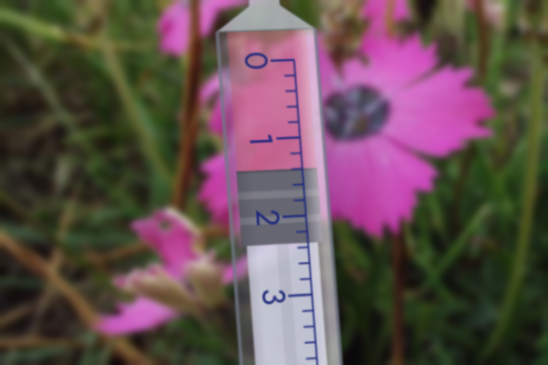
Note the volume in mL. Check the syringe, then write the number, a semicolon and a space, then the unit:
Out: 1.4; mL
